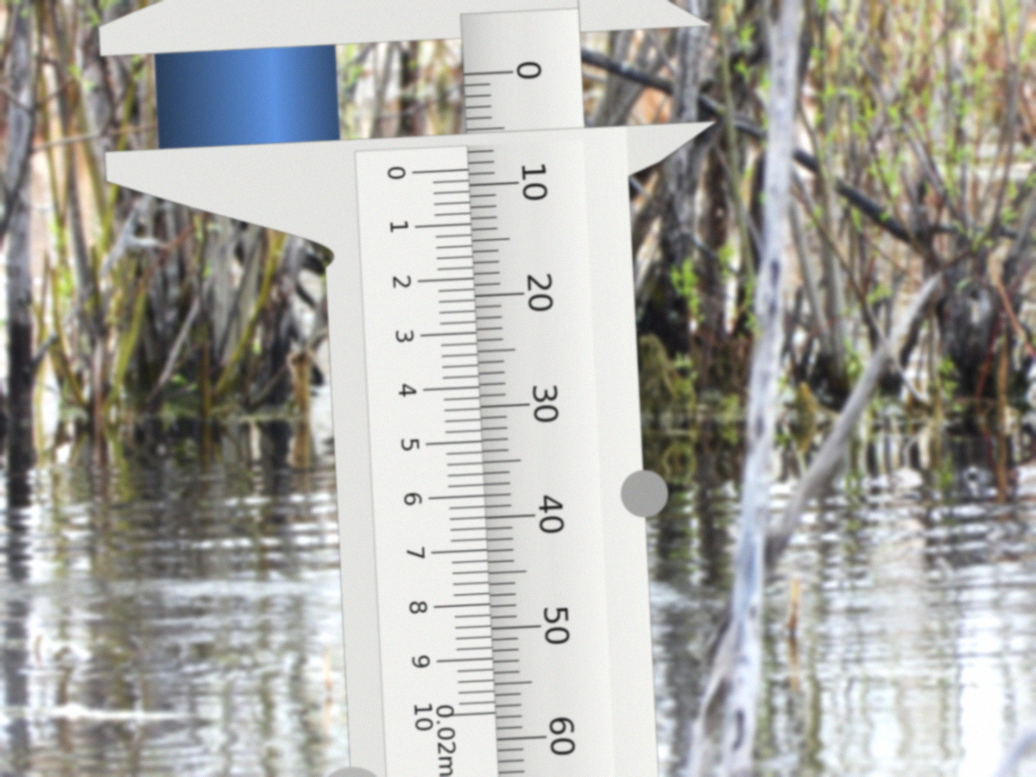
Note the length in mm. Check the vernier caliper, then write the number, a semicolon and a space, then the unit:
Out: 8.6; mm
